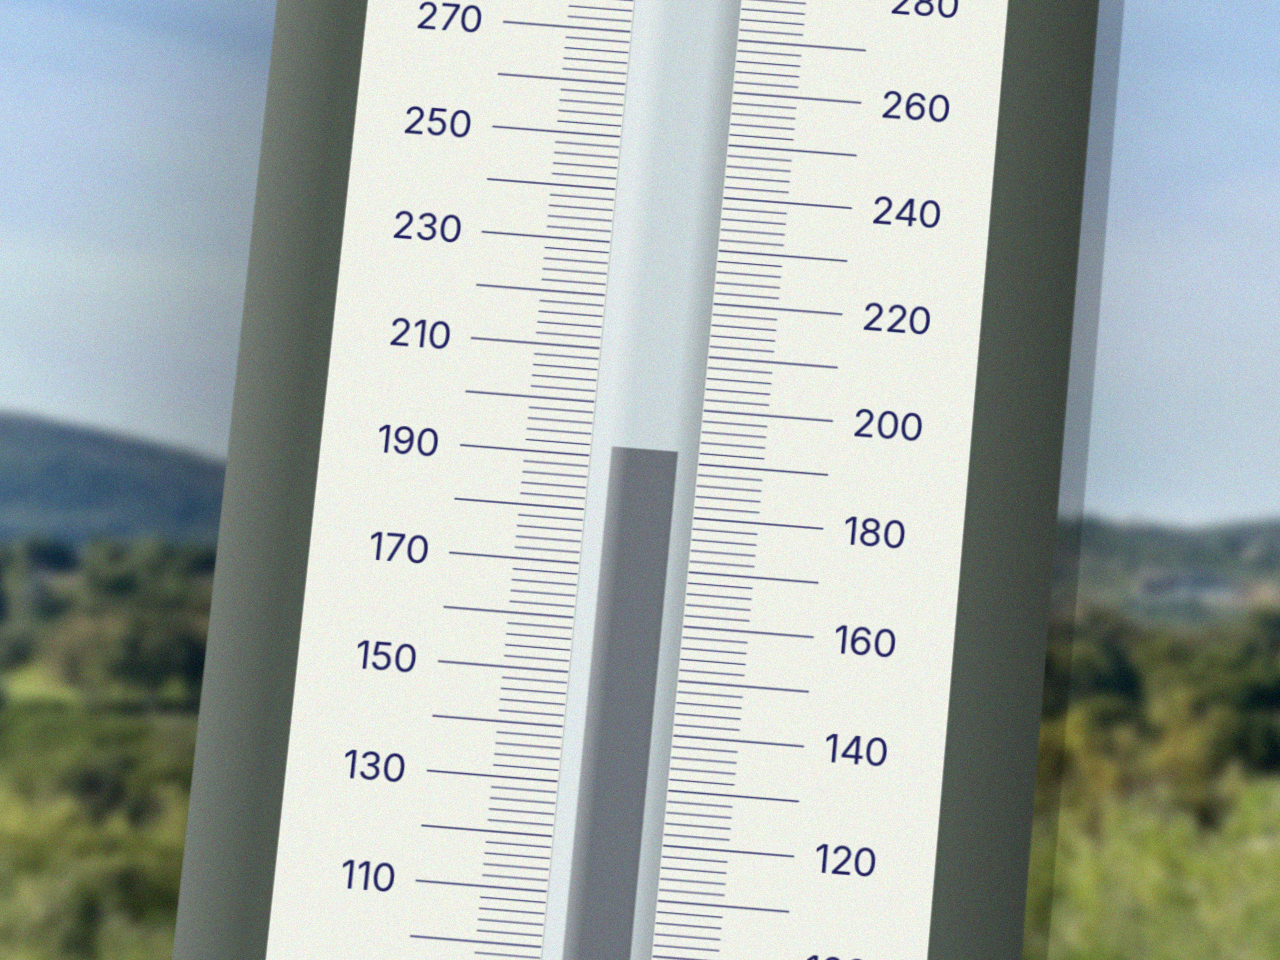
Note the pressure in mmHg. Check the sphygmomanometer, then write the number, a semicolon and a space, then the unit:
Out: 192; mmHg
